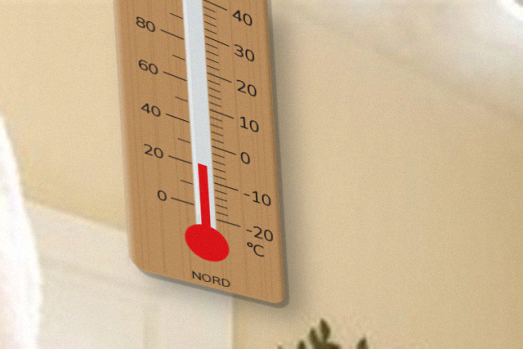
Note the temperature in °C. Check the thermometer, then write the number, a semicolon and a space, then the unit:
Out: -6; °C
